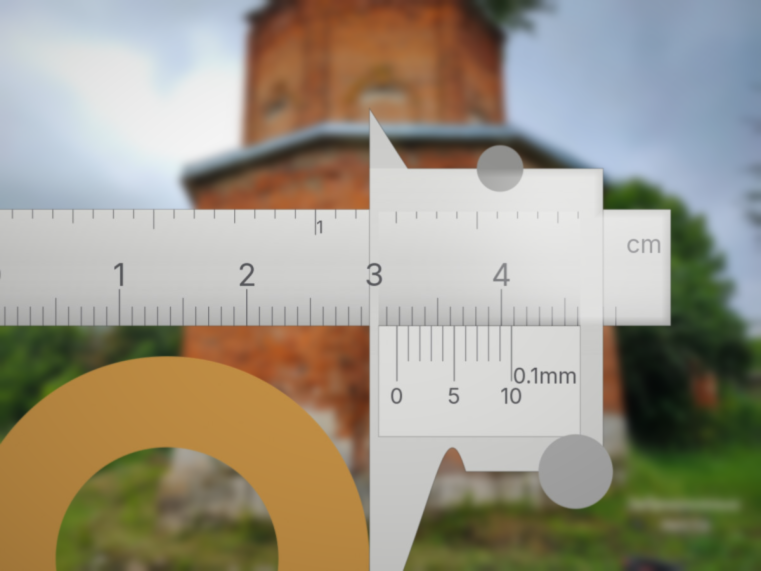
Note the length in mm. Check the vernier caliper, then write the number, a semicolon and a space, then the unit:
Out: 31.8; mm
